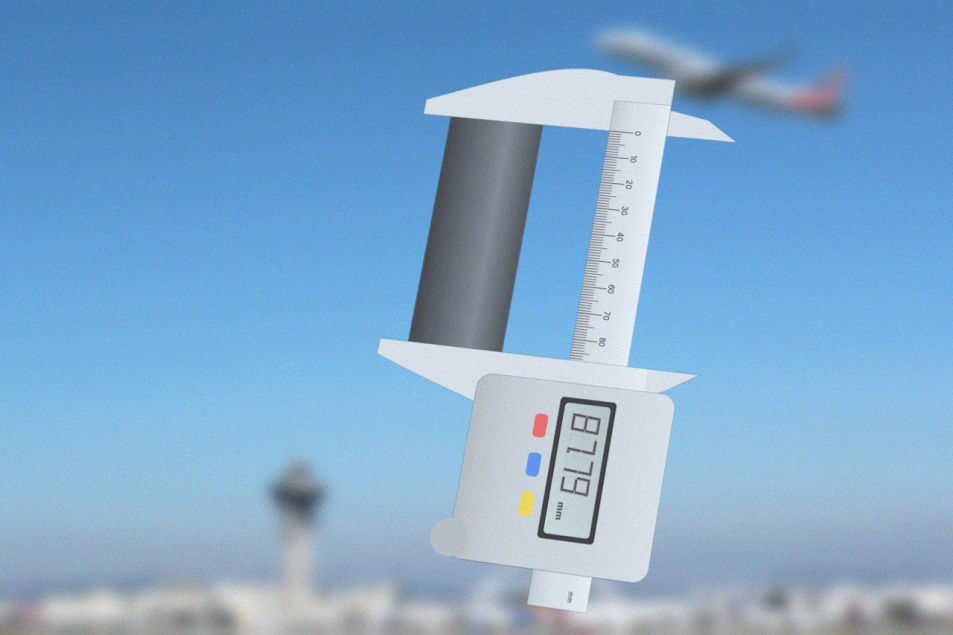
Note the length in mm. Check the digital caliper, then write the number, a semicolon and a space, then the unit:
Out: 87.79; mm
